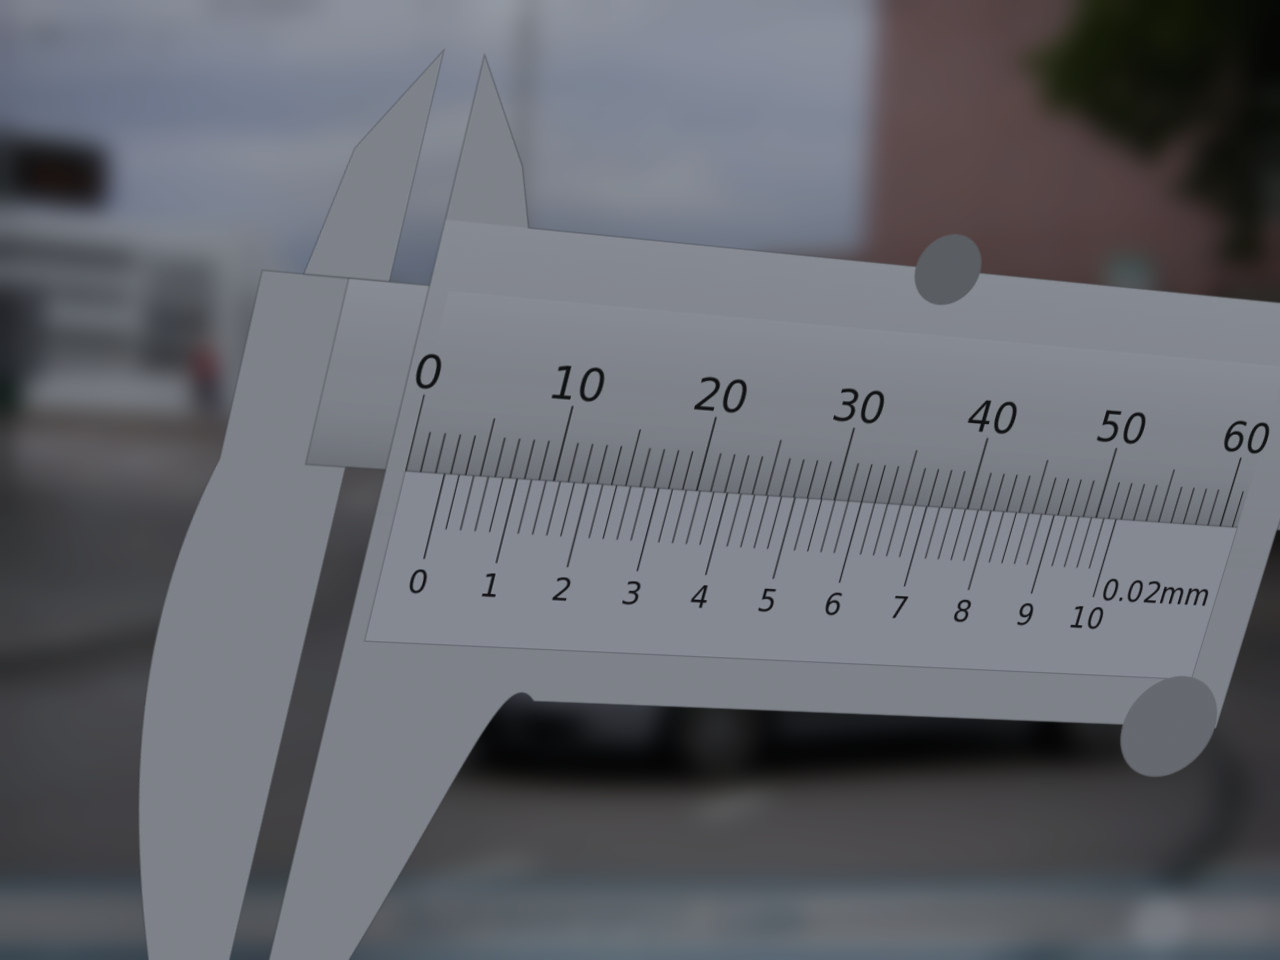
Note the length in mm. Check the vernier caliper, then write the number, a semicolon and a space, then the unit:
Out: 2.6; mm
